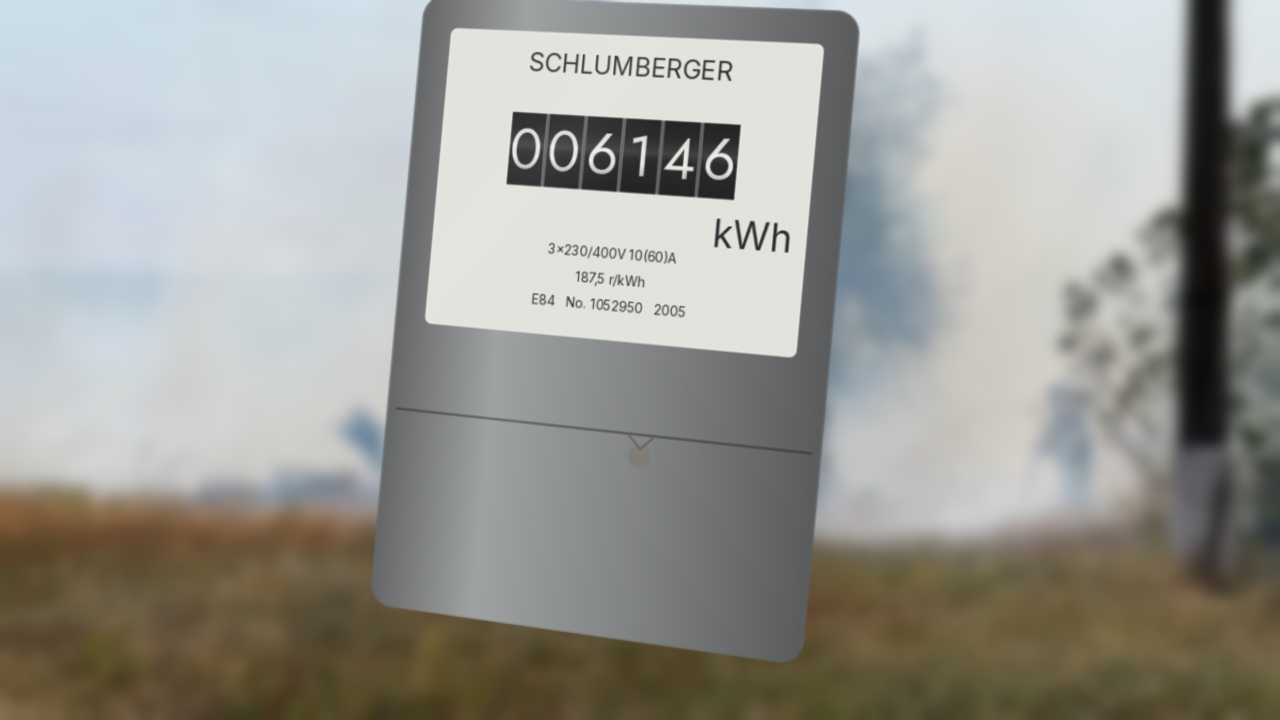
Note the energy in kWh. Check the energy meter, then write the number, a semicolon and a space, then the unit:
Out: 6146; kWh
